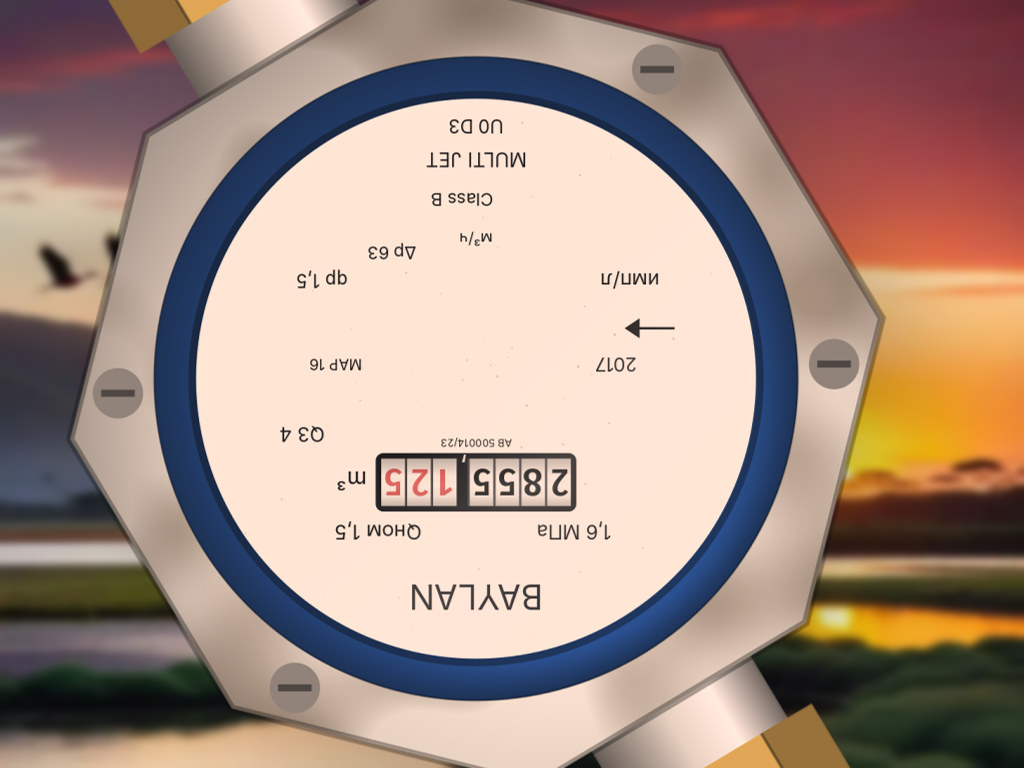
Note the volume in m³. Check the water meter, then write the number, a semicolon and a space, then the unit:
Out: 2855.125; m³
